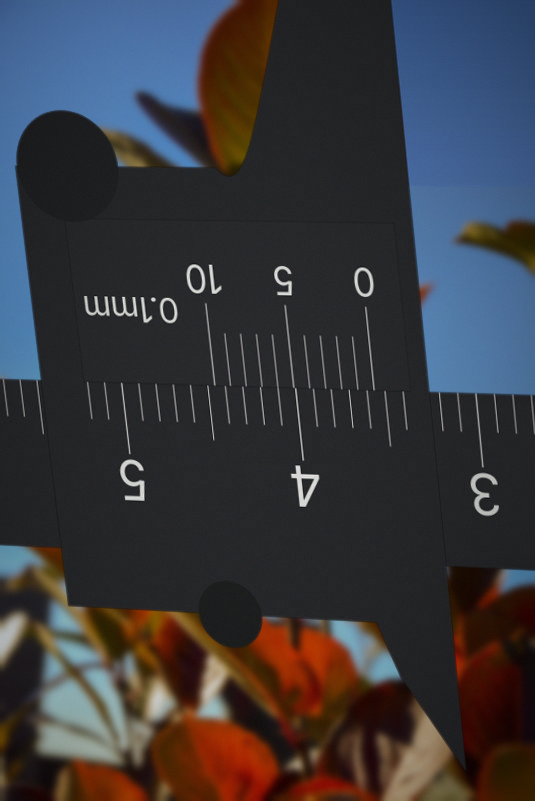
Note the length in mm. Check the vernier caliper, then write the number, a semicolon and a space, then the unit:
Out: 35.6; mm
